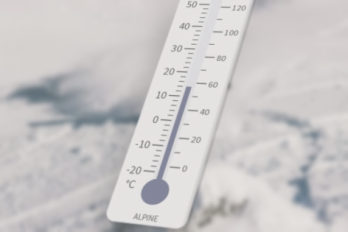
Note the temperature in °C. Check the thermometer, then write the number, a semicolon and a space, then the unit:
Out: 14; °C
